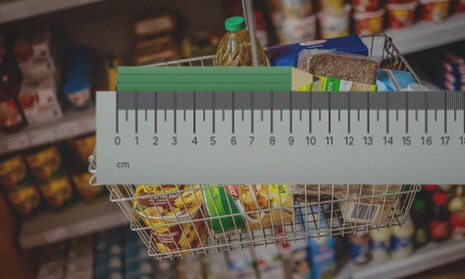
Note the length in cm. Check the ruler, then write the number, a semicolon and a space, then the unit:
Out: 10.5; cm
